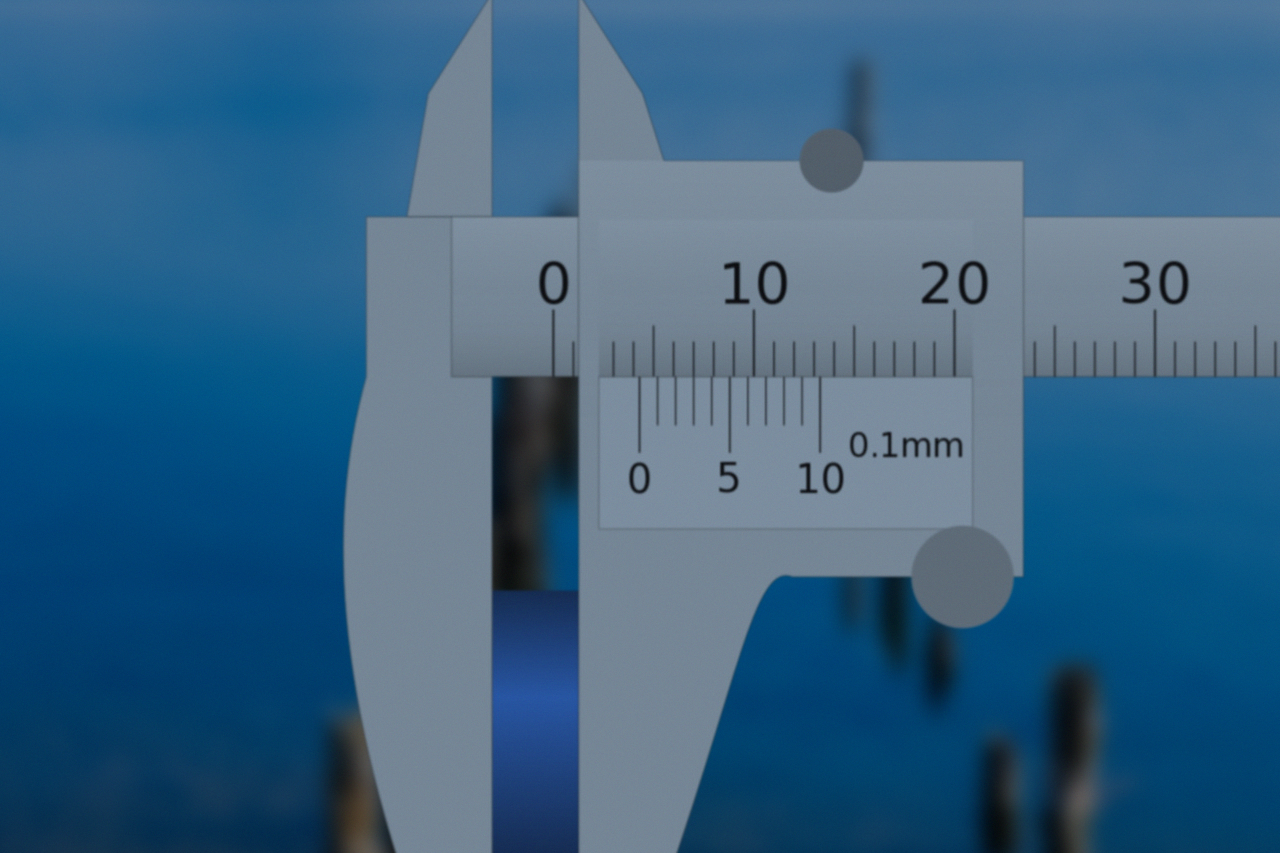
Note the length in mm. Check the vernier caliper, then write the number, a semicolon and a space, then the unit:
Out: 4.3; mm
